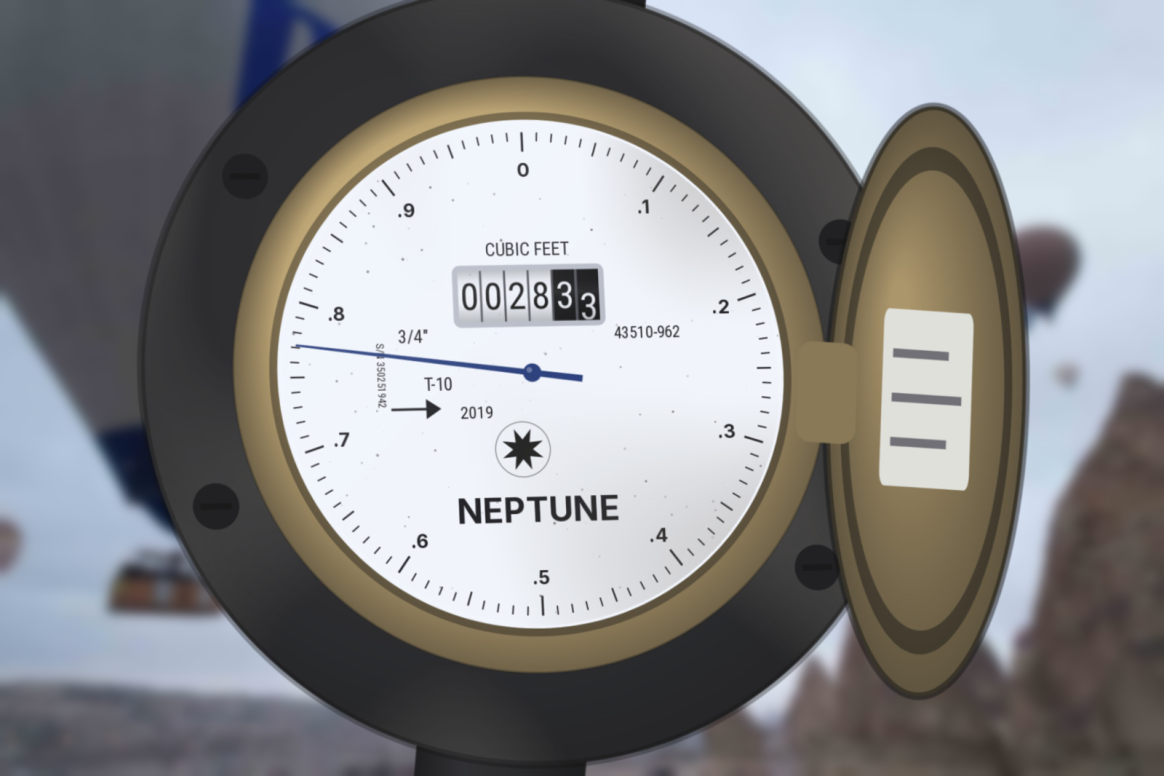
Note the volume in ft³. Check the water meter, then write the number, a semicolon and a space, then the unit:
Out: 2832.77; ft³
